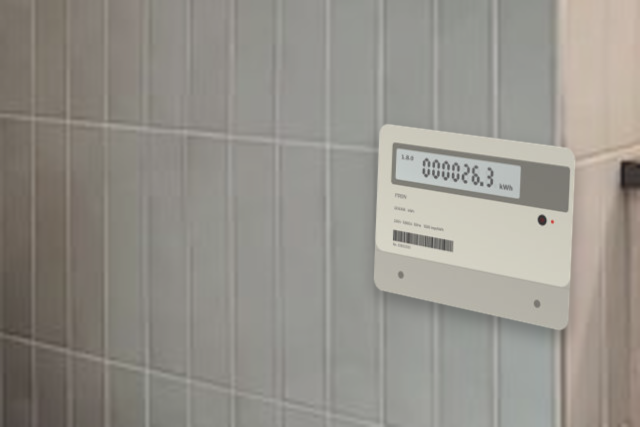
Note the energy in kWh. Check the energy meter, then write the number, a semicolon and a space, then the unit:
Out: 26.3; kWh
